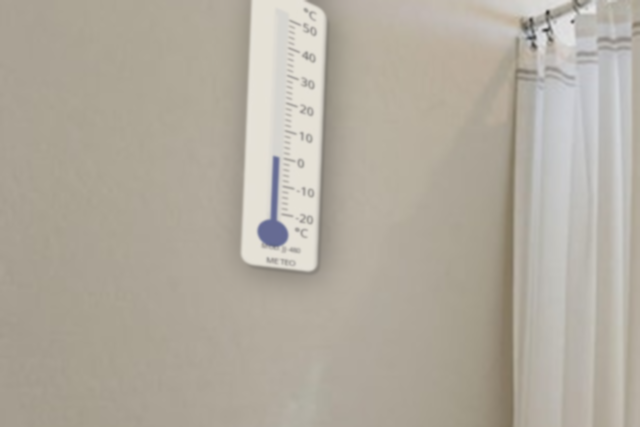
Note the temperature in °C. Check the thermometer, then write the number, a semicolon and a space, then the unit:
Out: 0; °C
